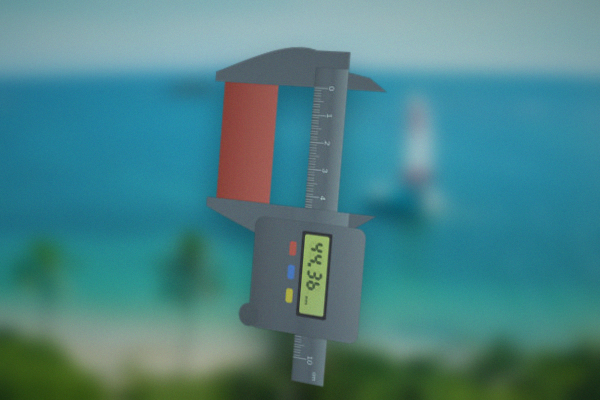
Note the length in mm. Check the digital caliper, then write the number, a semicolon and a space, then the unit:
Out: 44.36; mm
